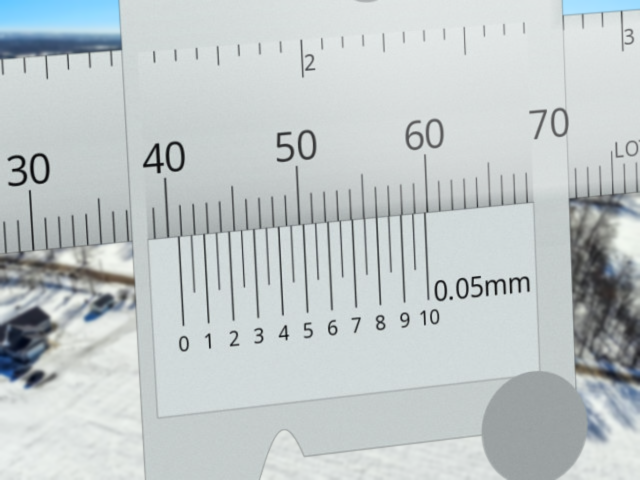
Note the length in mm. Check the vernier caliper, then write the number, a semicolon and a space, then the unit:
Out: 40.8; mm
